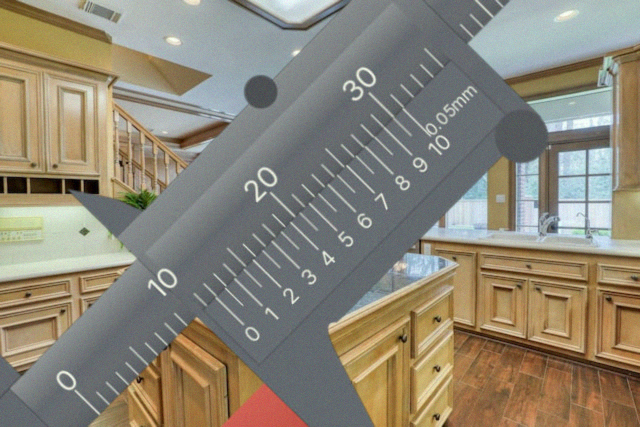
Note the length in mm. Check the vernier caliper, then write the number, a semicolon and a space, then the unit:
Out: 11.9; mm
